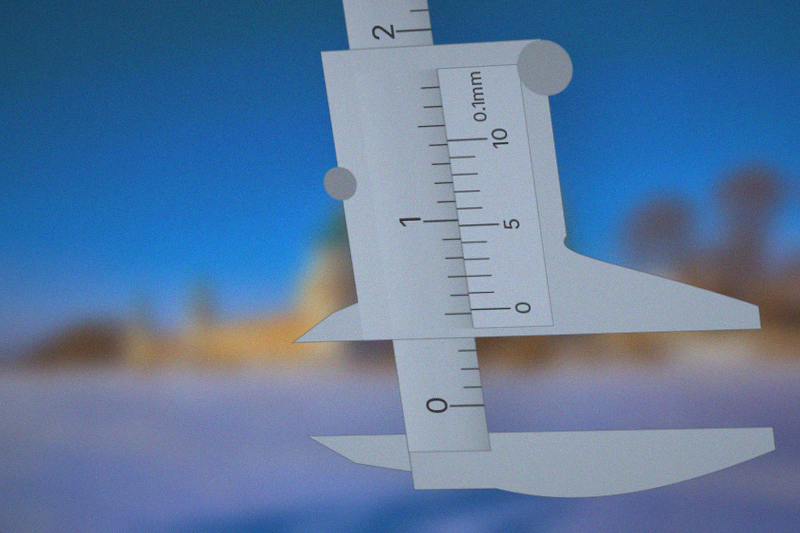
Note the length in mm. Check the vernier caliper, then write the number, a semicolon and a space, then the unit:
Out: 5.2; mm
